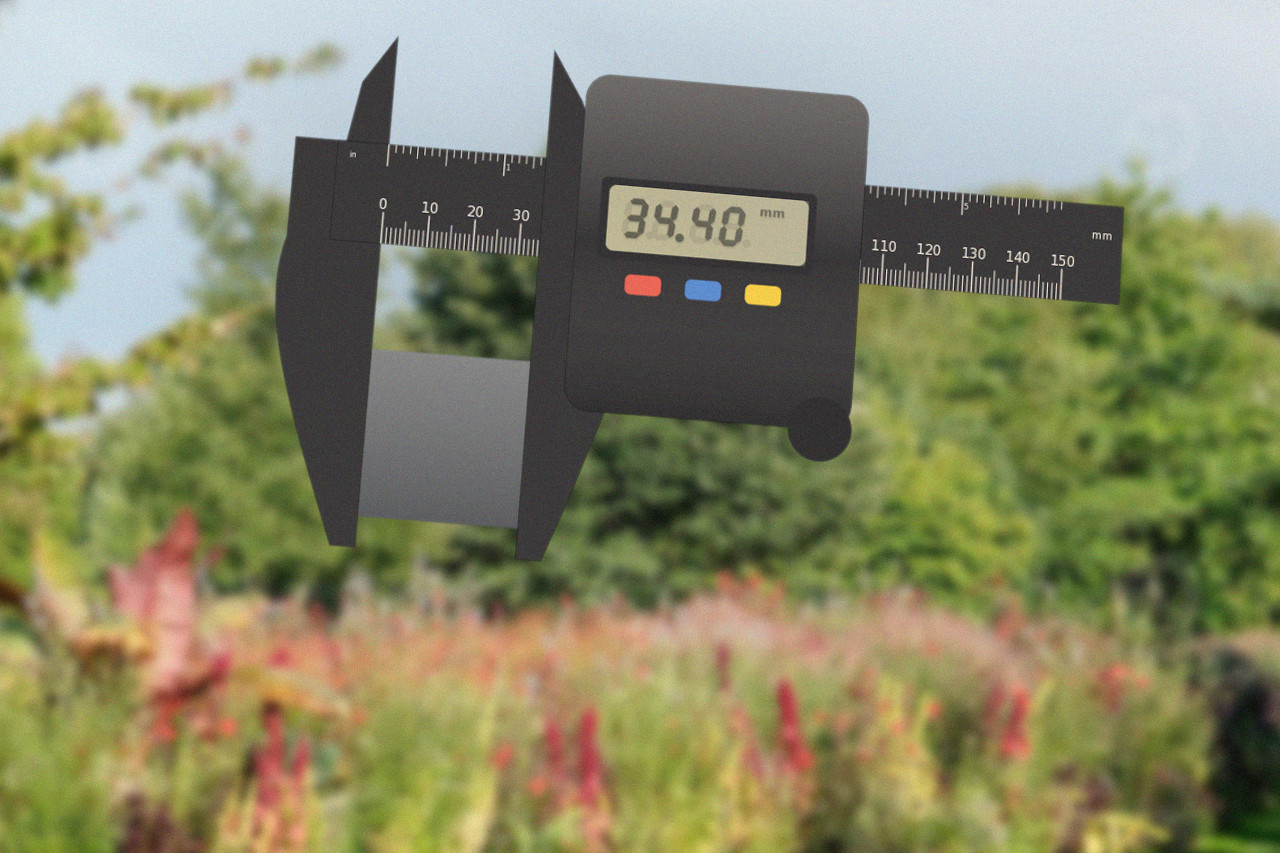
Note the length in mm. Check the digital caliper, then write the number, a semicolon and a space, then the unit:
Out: 34.40; mm
